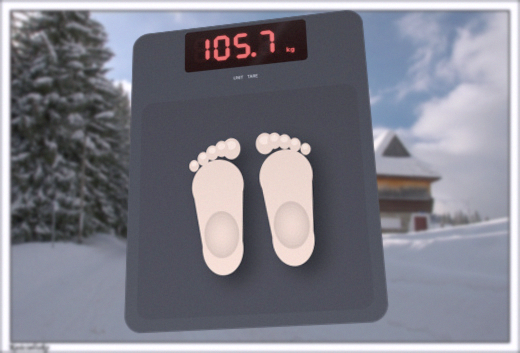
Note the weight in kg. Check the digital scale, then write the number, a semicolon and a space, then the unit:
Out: 105.7; kg
